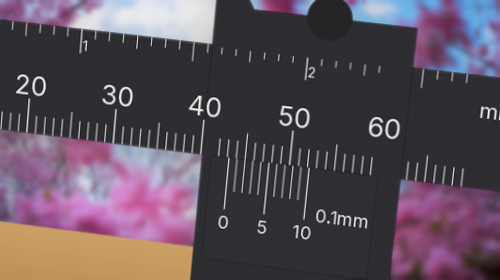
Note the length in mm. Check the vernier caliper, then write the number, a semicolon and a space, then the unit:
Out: 43.2; mm
